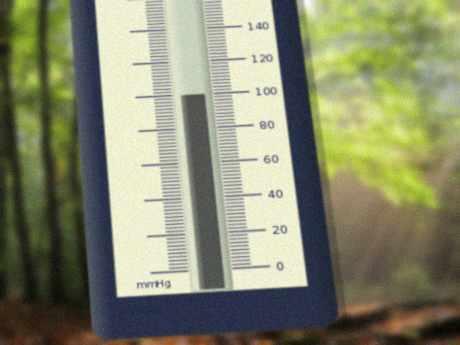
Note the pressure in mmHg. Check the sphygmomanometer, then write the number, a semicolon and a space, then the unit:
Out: 100; mmHg
